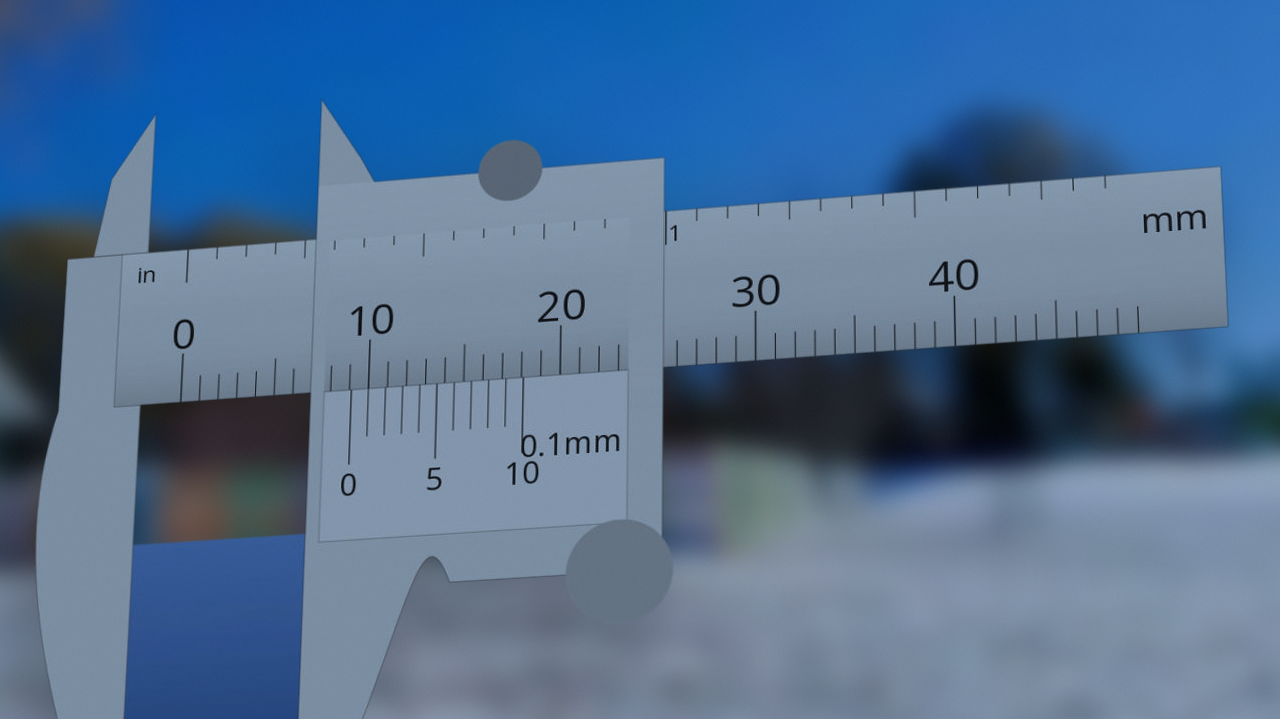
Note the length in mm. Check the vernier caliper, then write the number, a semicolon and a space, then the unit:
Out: 9.1; mm
